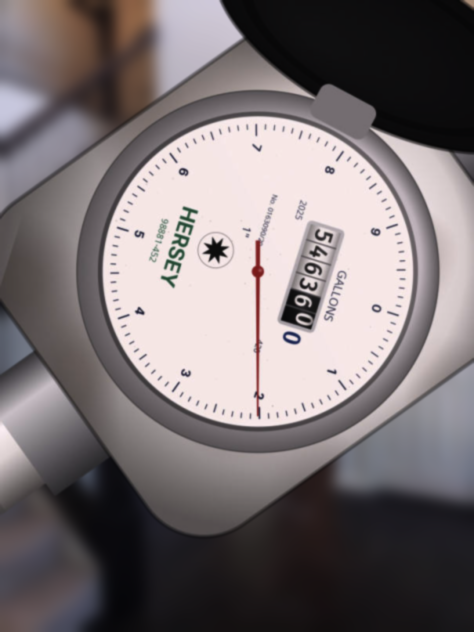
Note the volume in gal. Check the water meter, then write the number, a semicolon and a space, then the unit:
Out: 5463602.0; gal
